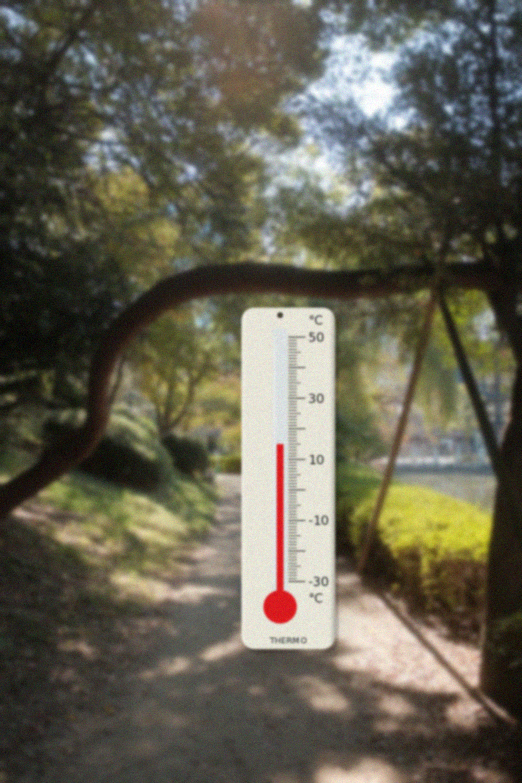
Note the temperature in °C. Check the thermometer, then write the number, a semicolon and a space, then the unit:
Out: 15; °C
